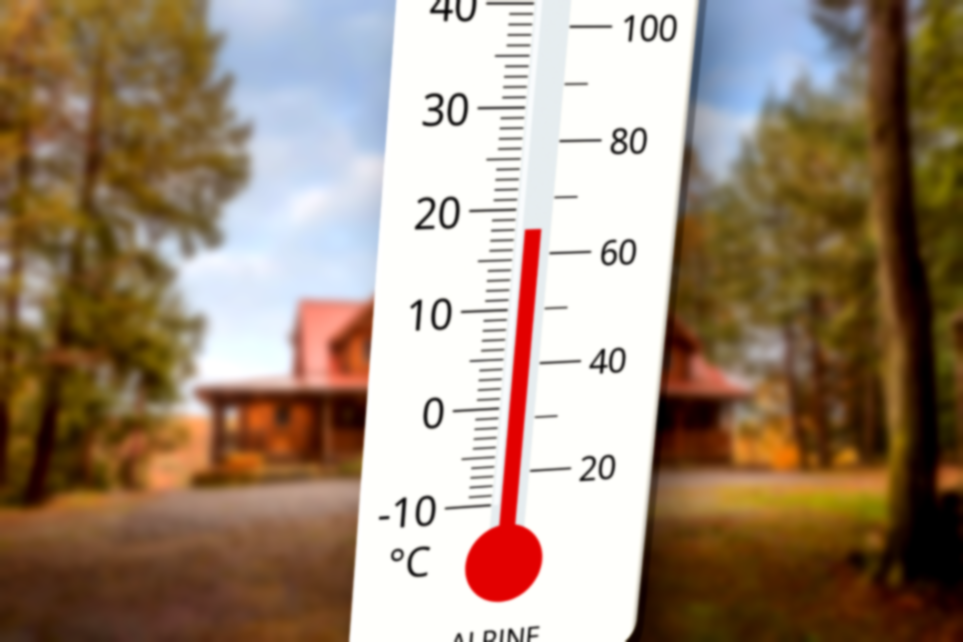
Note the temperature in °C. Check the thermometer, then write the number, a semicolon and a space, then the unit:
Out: 18; °C
